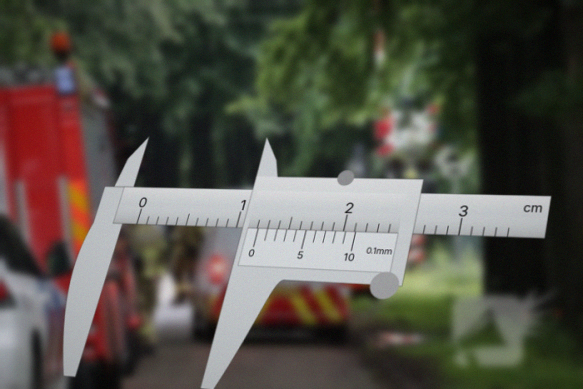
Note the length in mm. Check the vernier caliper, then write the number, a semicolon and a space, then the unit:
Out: 12.1; mm
